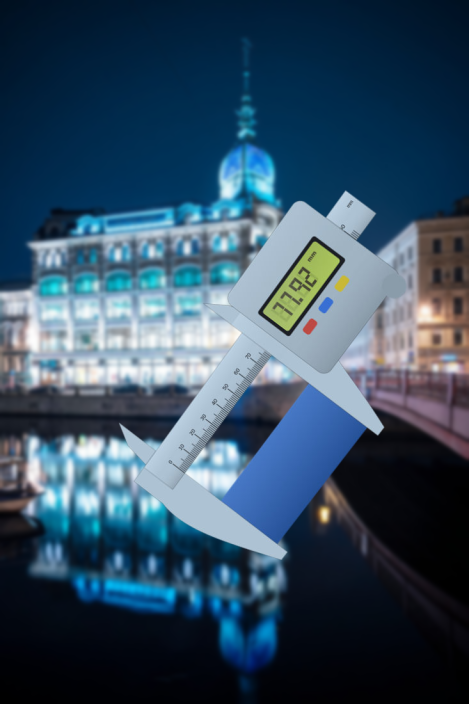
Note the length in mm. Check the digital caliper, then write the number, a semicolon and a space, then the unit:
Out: 77.92; mm
